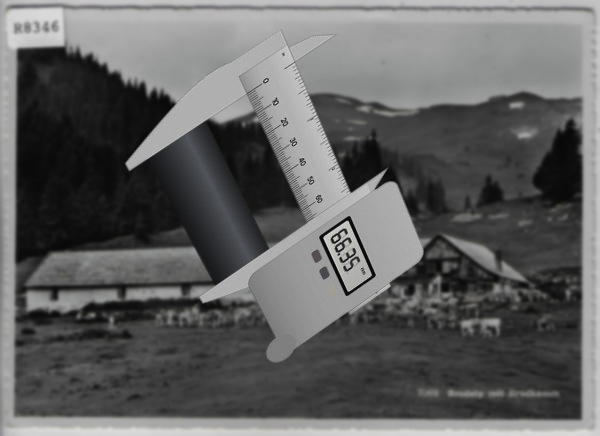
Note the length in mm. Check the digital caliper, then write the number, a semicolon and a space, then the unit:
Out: 66.35; mm
